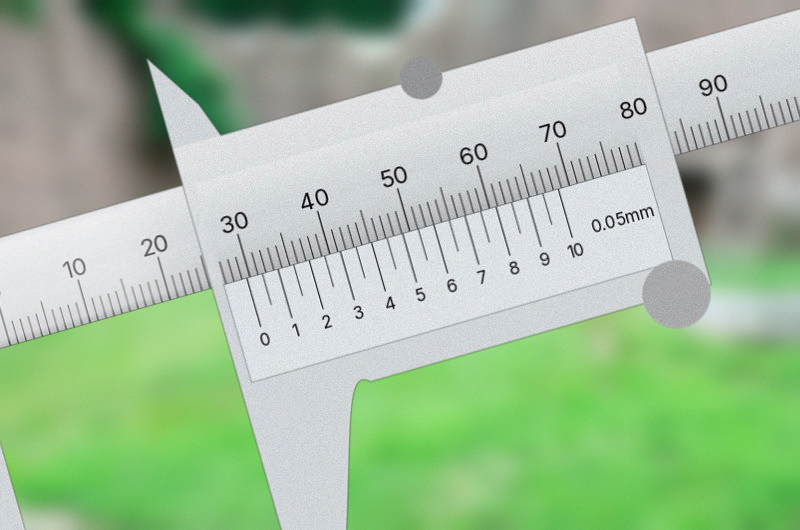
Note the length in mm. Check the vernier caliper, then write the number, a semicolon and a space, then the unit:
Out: 29.6; mm
